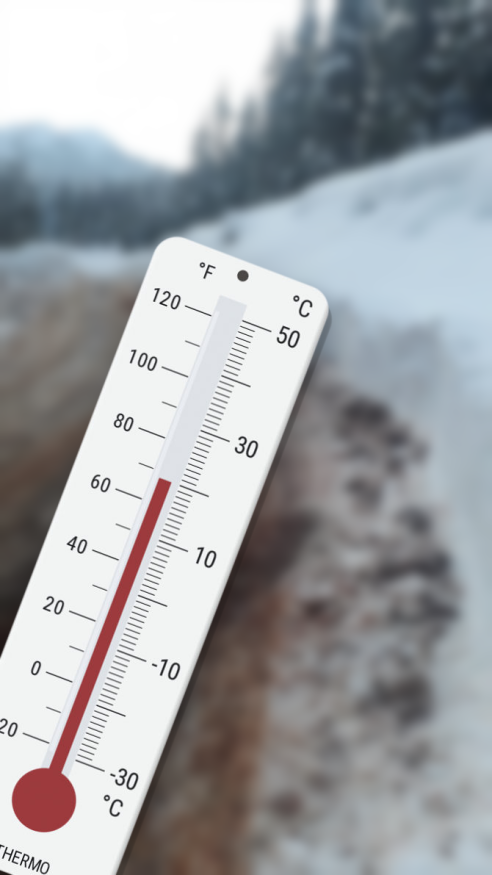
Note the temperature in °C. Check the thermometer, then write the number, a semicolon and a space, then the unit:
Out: 20; °C
